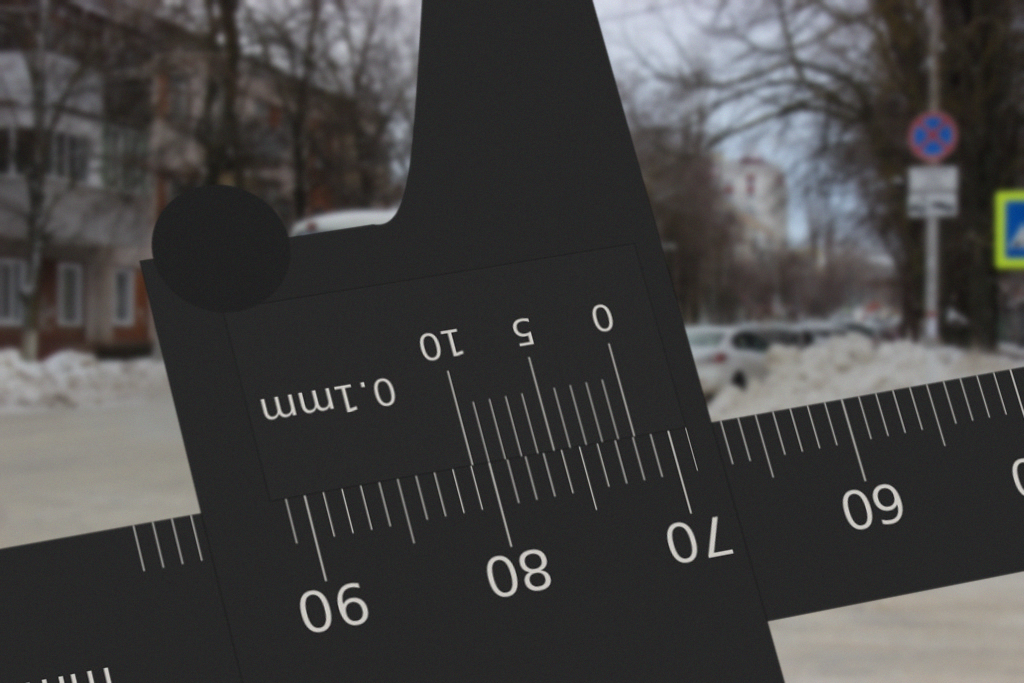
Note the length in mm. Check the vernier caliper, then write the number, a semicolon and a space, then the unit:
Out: 71.9; mm
